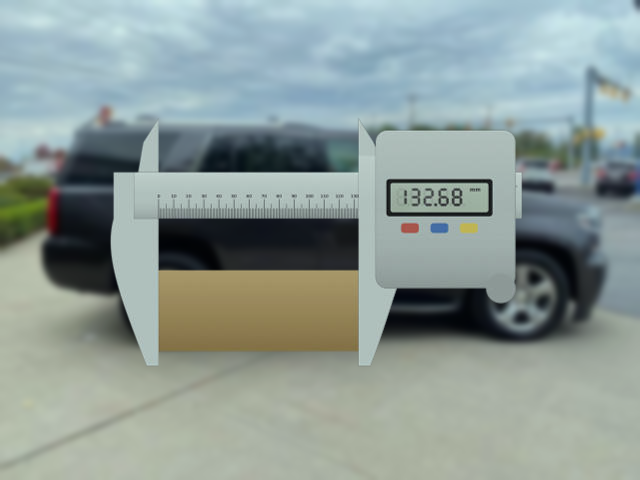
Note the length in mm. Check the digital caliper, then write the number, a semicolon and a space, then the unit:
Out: 132.68; mm
